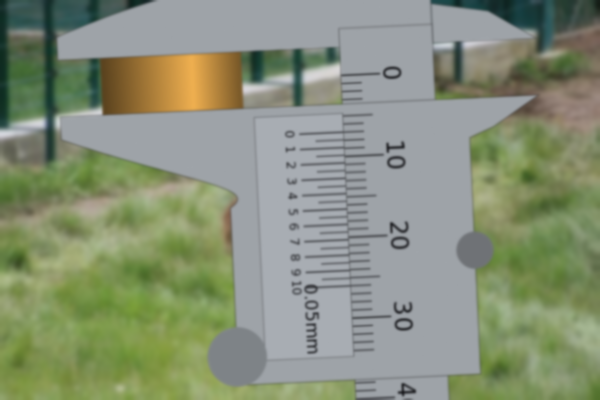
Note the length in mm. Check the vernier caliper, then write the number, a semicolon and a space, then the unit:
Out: 7.0; mm
